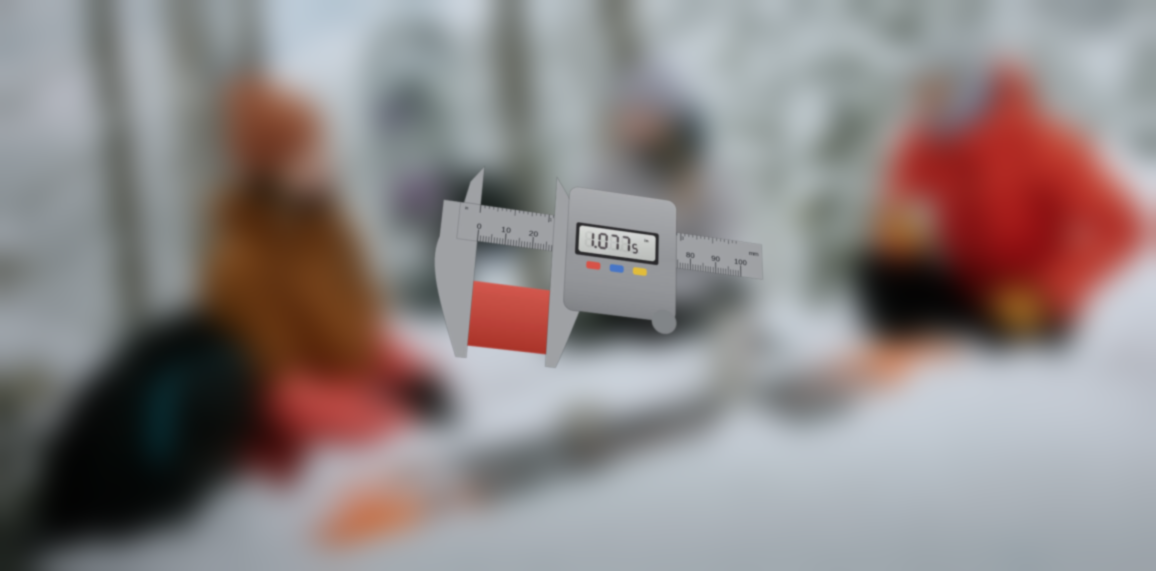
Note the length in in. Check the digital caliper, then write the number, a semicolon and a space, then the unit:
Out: 1.0775; in
